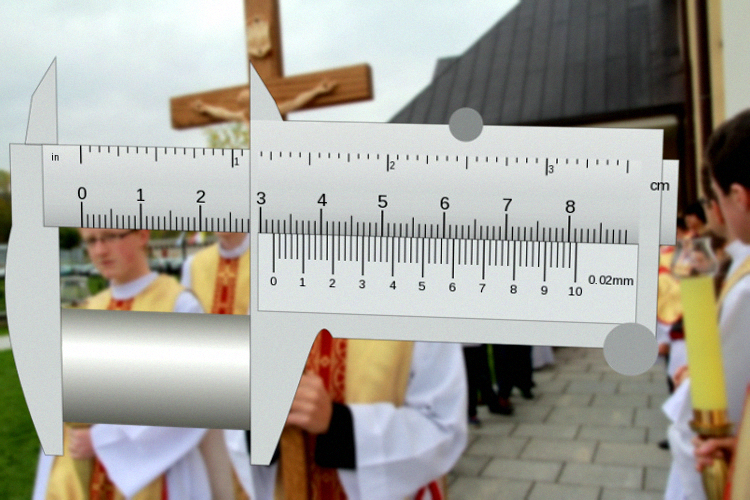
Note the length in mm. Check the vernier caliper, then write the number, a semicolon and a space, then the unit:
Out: 32.2; mm
